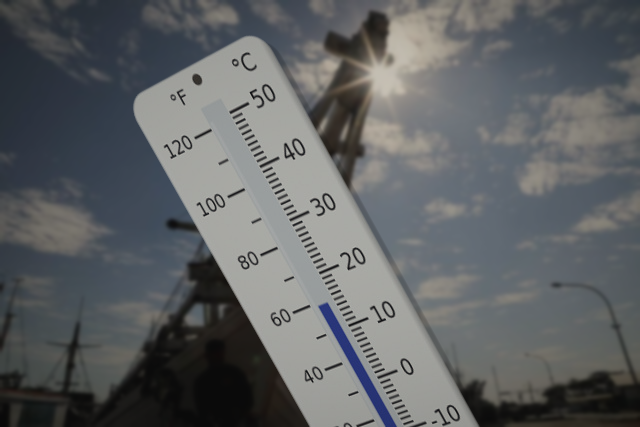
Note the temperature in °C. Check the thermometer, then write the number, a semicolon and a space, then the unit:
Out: 15; °C
